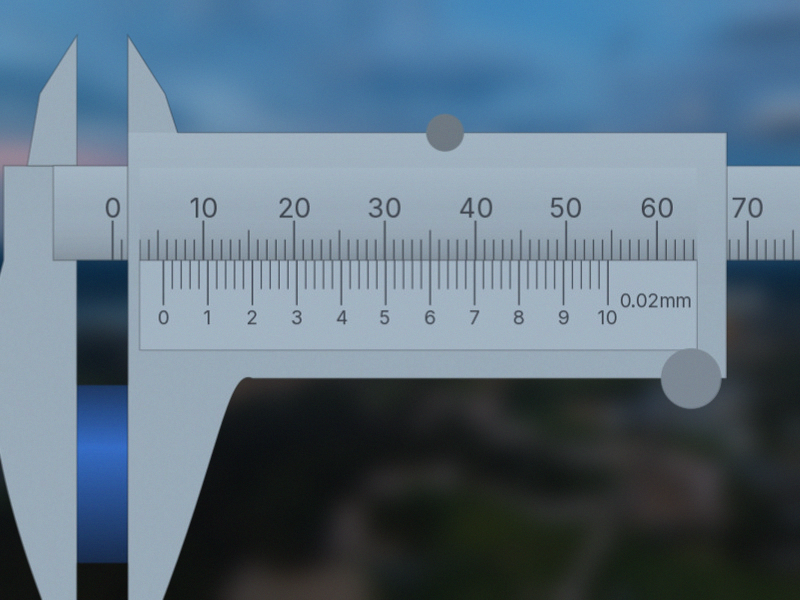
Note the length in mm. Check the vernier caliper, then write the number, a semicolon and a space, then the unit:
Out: 5.6; mm
